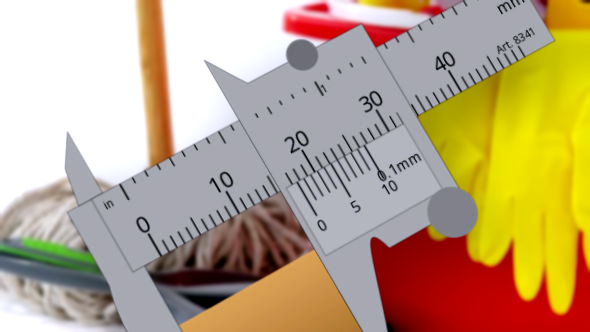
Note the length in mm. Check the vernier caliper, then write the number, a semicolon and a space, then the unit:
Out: 17.6; mm
